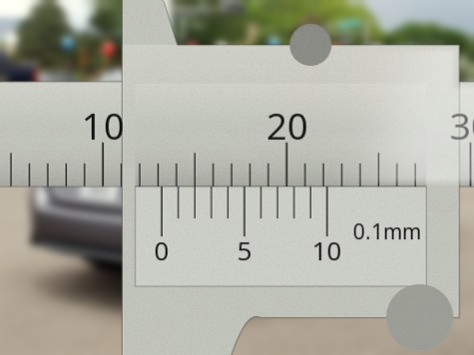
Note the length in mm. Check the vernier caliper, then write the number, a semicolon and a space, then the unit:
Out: 13.2; mm
